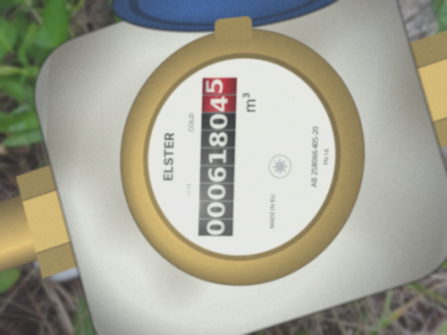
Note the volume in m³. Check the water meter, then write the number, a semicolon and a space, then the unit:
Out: 6180.45; m³
